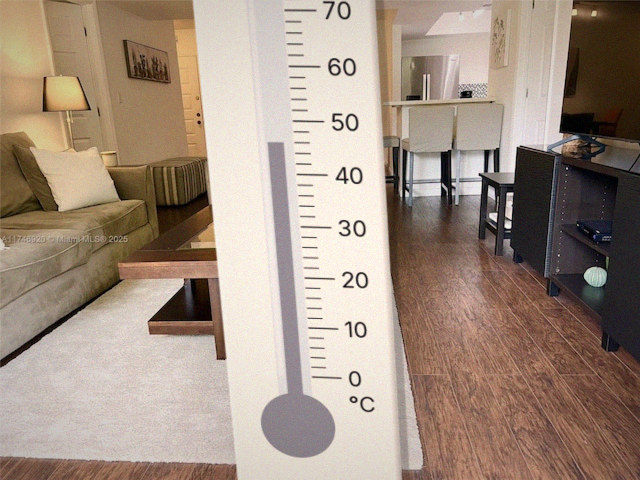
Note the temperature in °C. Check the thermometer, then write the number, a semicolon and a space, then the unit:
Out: 46; °C
